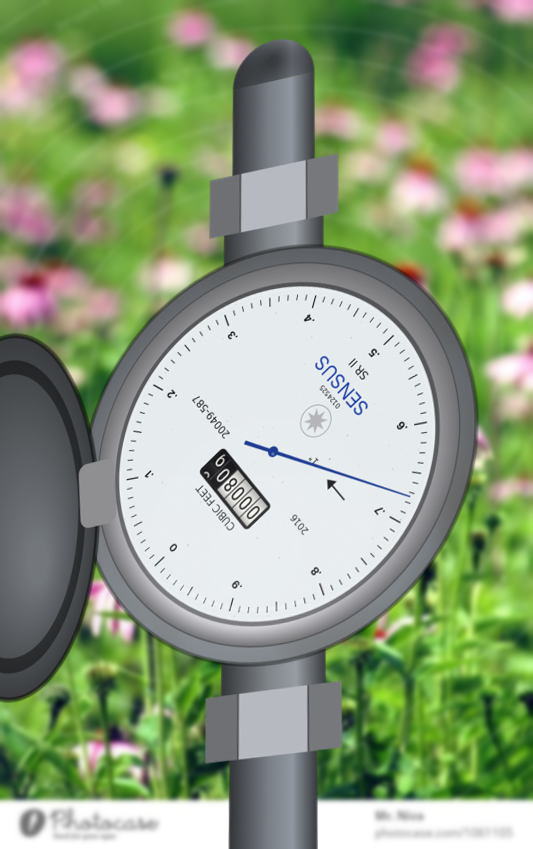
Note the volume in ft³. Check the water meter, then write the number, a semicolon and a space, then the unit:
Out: 808.67; ft³
